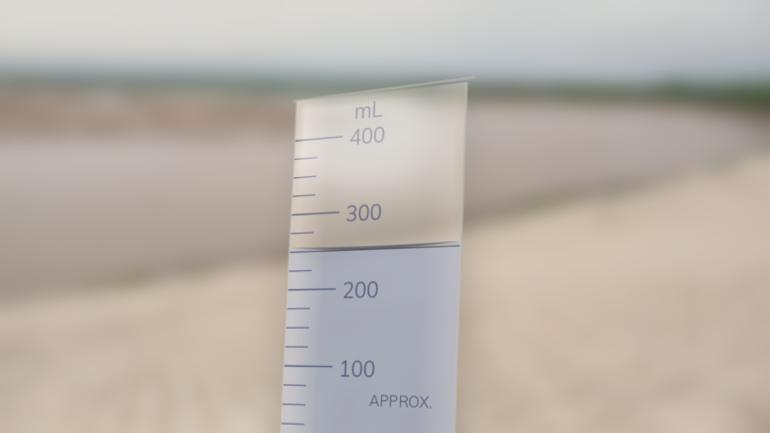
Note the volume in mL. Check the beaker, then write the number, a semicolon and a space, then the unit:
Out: 250; mL
